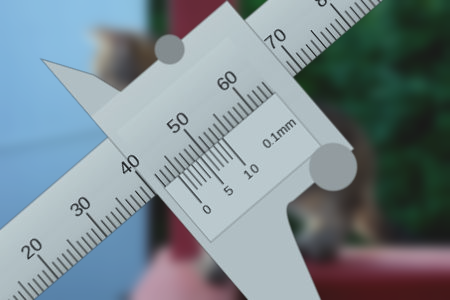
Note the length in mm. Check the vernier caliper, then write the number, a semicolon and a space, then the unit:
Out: 44.6; mm
